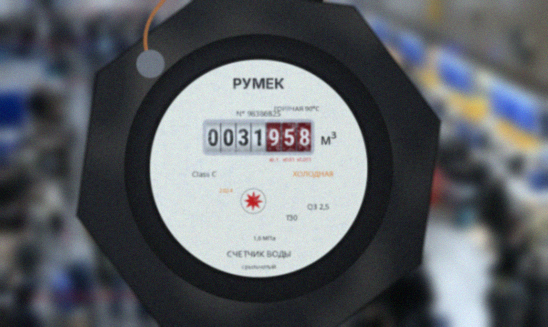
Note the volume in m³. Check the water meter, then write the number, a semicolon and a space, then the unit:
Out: 31.958; m³
